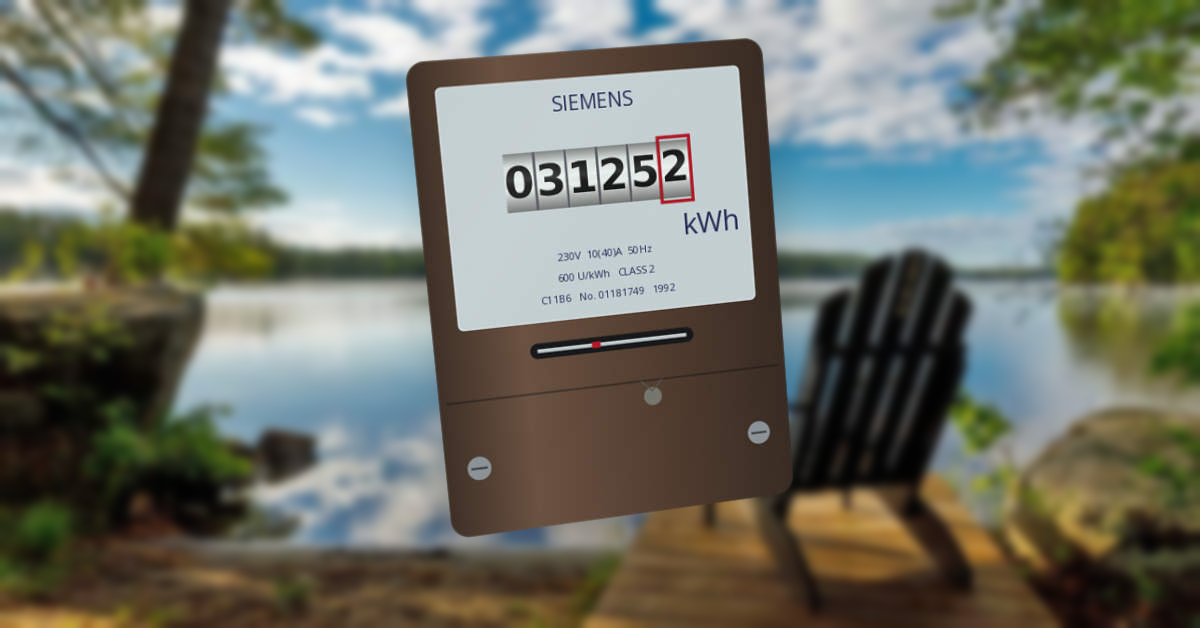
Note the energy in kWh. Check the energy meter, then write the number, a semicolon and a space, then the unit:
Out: 3125.2; kWh
